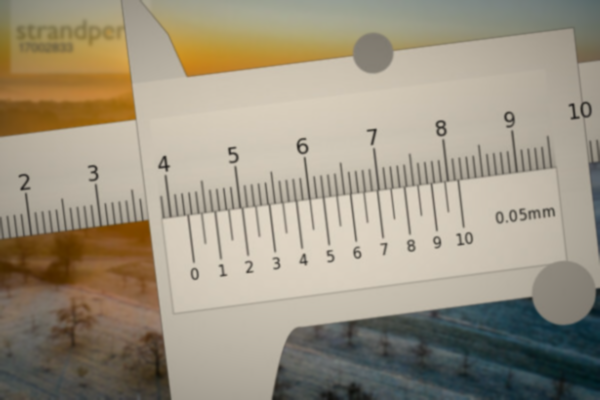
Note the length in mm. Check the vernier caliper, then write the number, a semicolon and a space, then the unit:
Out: 42.5; mm
